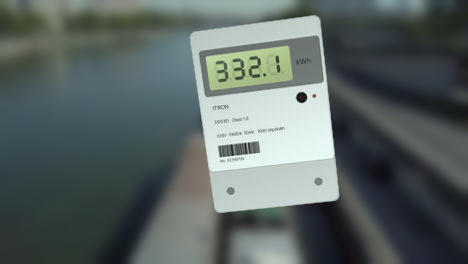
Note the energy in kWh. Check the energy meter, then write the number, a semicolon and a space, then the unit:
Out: 332.1; kWh
